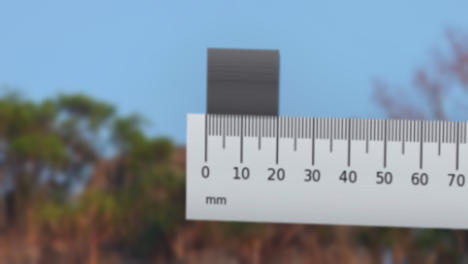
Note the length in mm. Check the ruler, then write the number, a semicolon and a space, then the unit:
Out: 20; mm
